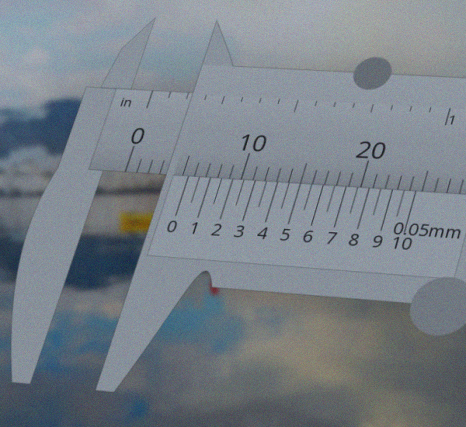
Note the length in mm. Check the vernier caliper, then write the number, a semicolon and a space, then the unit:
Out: 5.5; mm
